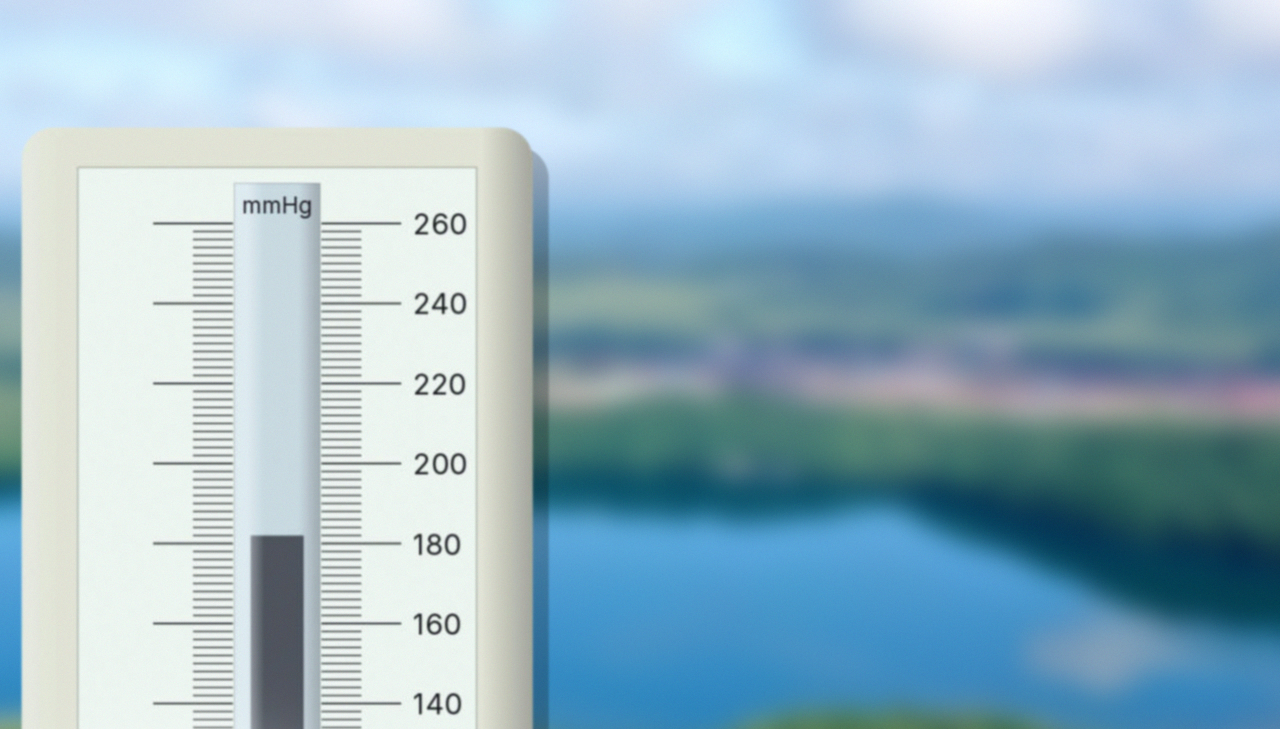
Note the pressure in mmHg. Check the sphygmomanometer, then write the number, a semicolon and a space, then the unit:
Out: 182; mmHg
